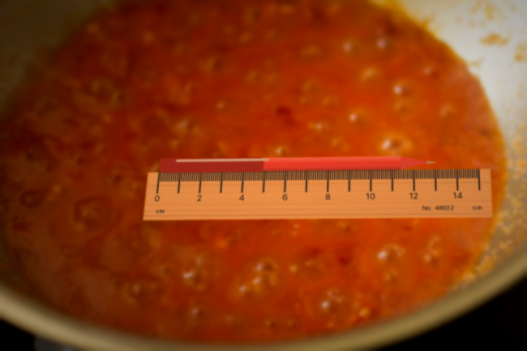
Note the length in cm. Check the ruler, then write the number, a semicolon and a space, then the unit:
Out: 13; cm
